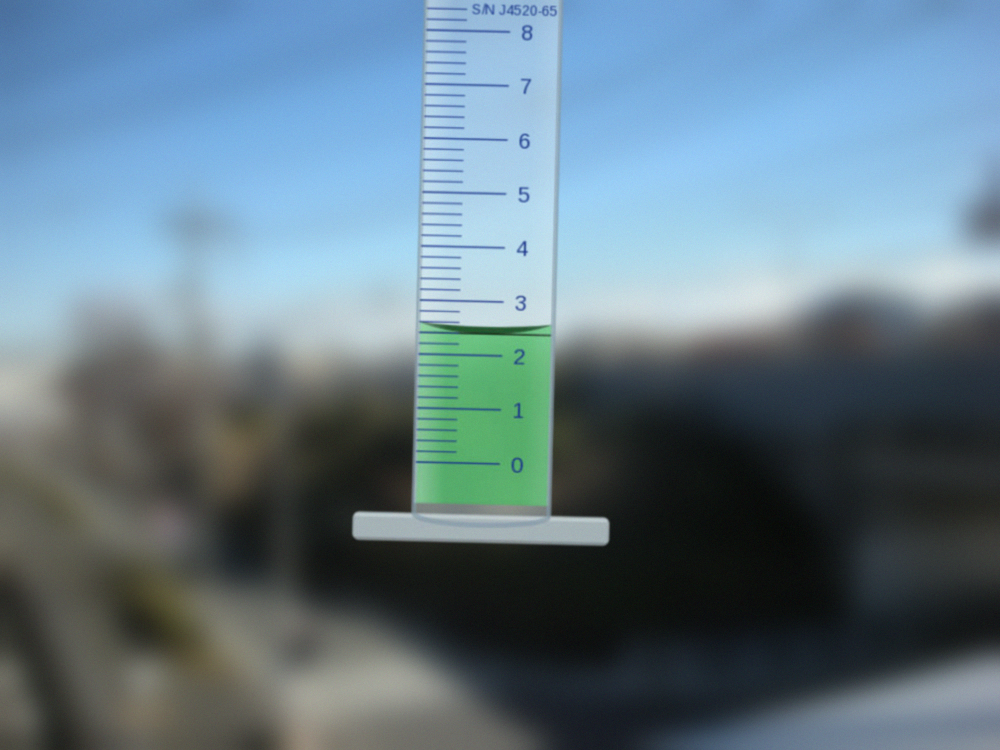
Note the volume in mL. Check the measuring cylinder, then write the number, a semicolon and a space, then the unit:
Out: 2.4; mL
